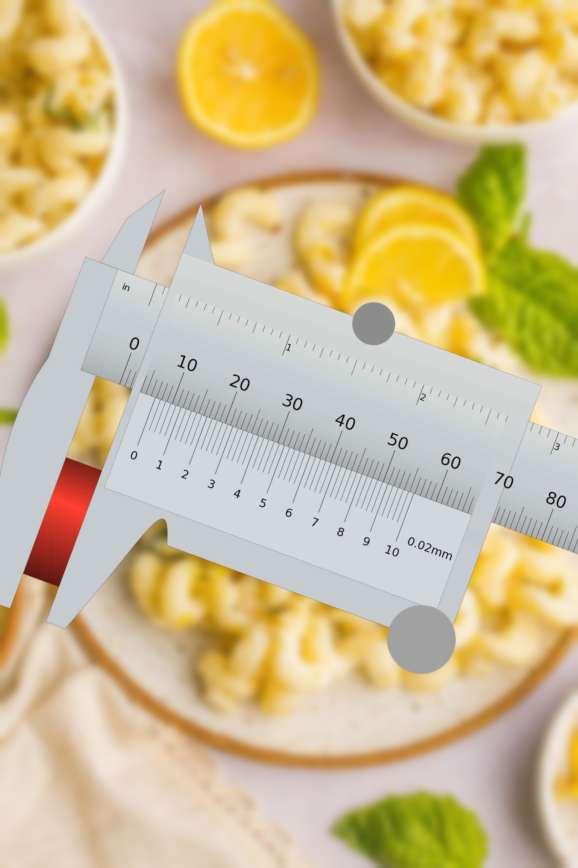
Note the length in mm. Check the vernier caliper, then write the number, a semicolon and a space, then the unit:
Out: 6.8; mm
